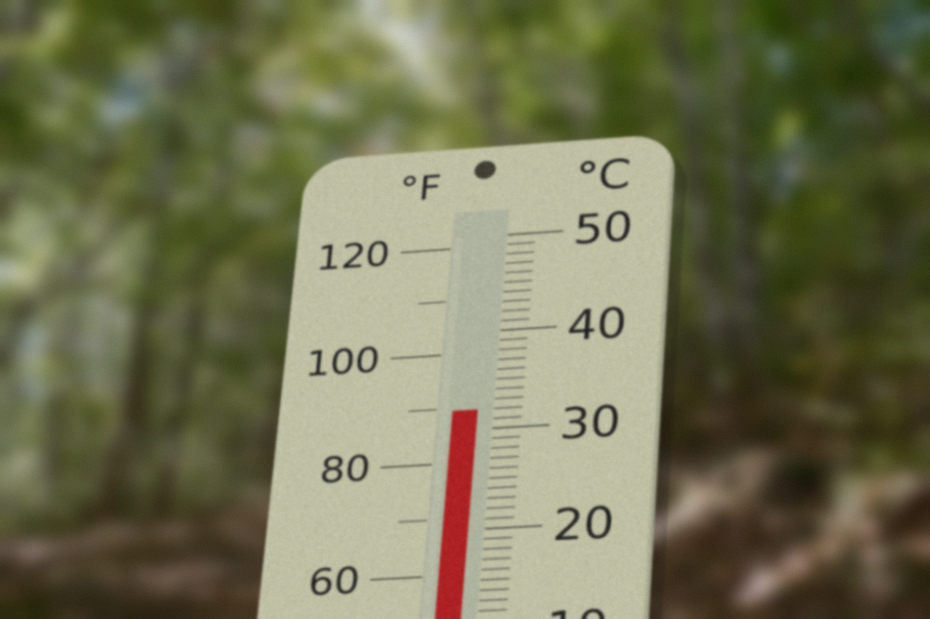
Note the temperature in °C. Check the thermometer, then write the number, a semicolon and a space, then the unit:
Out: 32; °C
